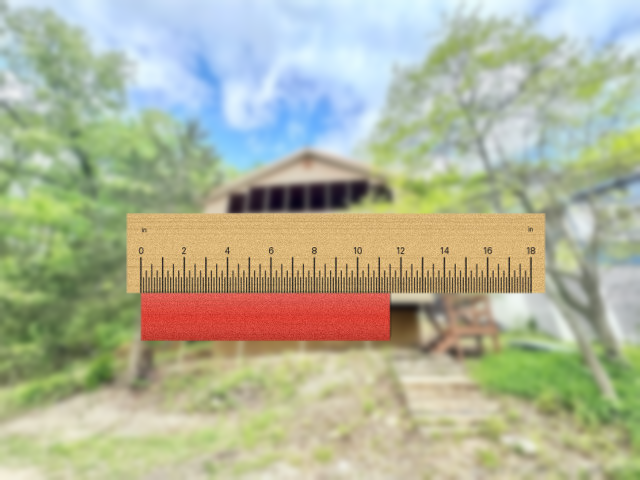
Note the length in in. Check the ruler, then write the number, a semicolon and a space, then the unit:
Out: 11.5; in
